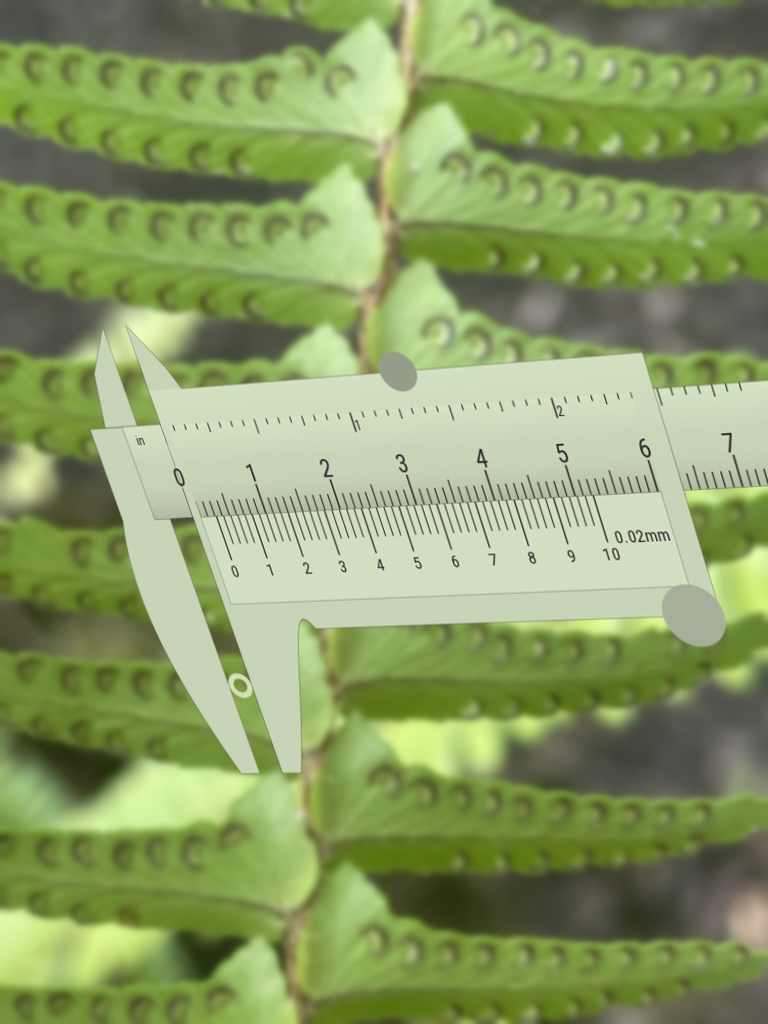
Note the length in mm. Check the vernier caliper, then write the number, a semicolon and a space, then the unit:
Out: 3.2; mm
